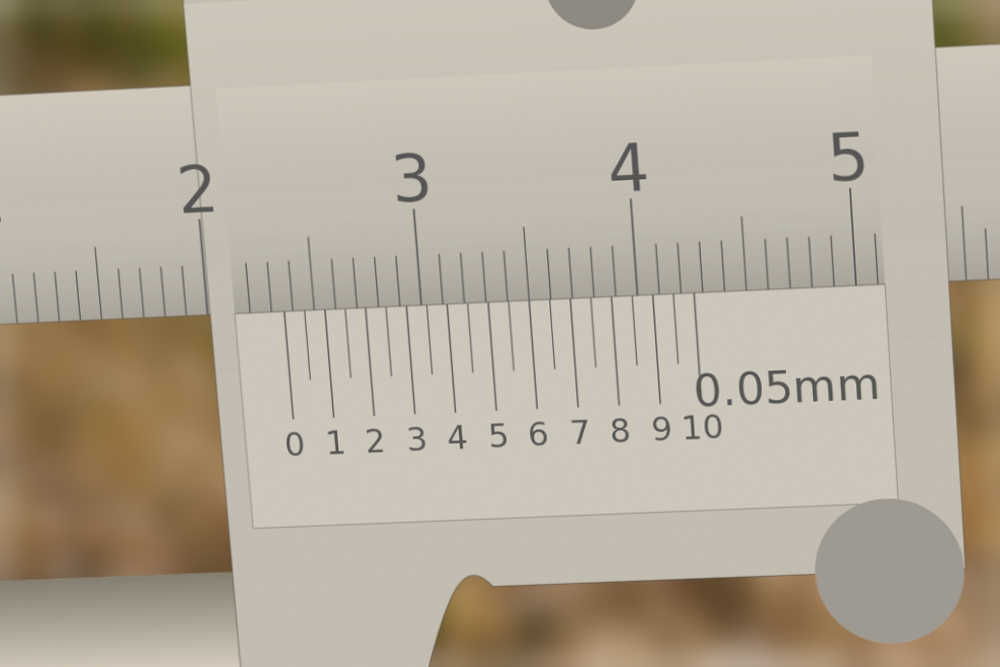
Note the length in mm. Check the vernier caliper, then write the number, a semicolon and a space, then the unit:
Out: 23.6; mm
